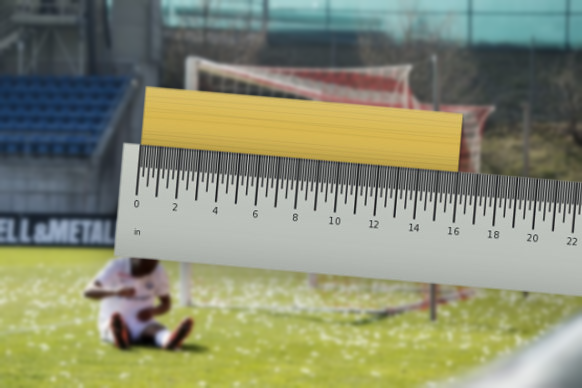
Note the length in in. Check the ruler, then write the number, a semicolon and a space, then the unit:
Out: 16; in
